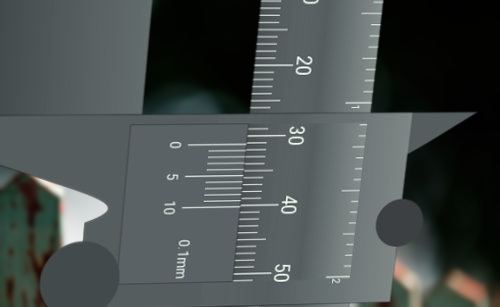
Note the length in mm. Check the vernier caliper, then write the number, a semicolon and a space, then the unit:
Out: 31.2; mm
